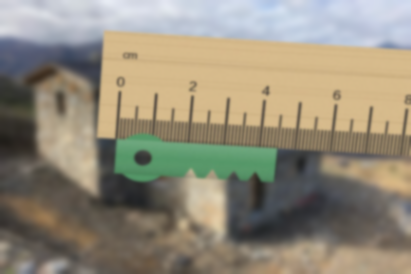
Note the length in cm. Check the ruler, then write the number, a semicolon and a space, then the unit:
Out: 4.5; cm
